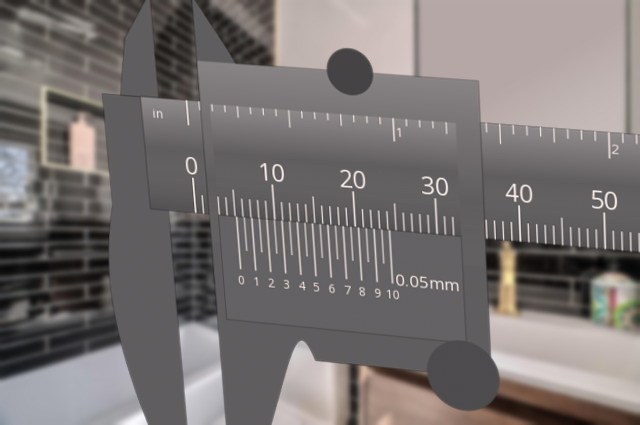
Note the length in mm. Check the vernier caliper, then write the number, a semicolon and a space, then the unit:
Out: 5.2; mm
